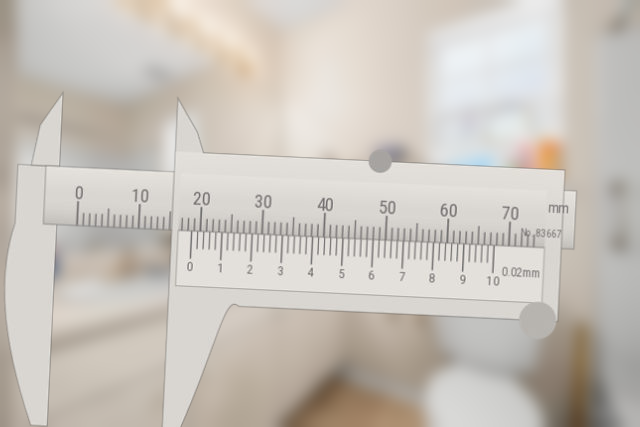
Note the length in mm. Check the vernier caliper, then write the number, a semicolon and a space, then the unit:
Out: 18.6; mm
